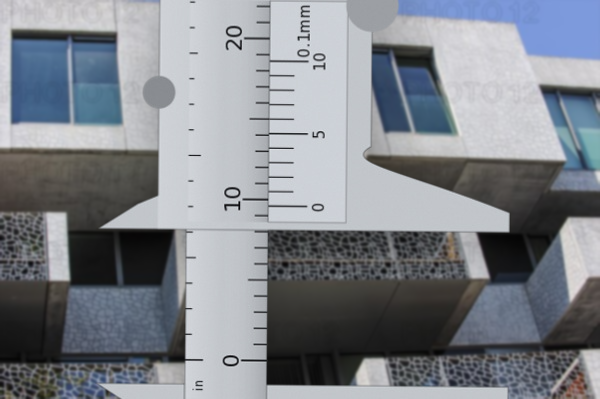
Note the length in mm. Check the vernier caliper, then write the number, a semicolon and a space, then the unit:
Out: 9.6; mm
